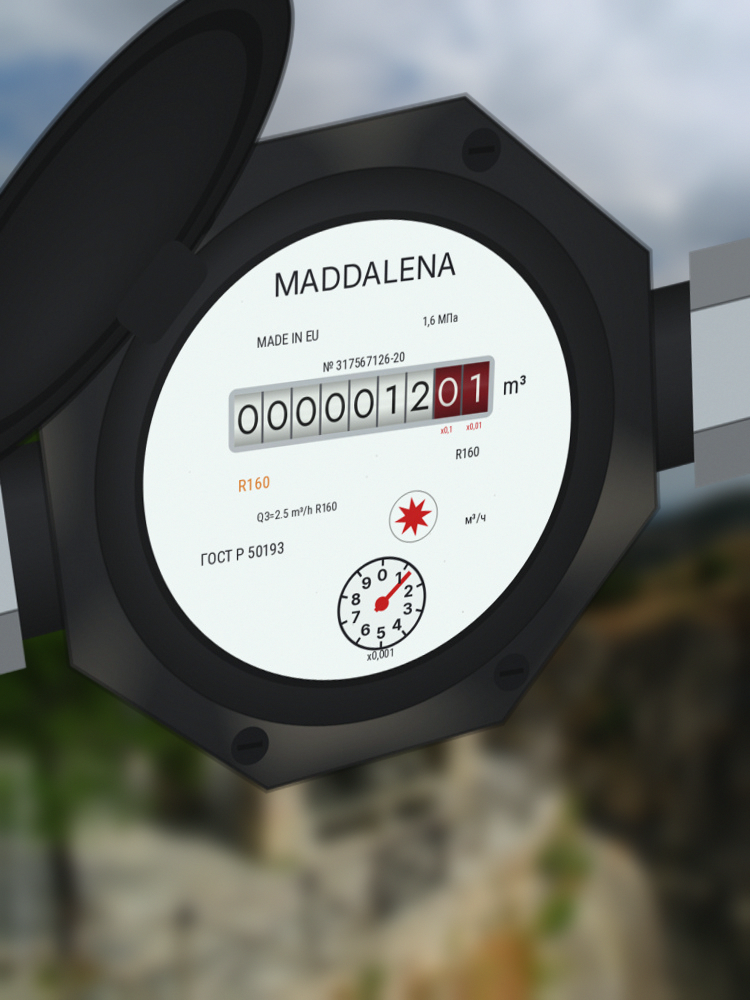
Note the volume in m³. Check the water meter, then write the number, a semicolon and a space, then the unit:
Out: 12.011; m³
